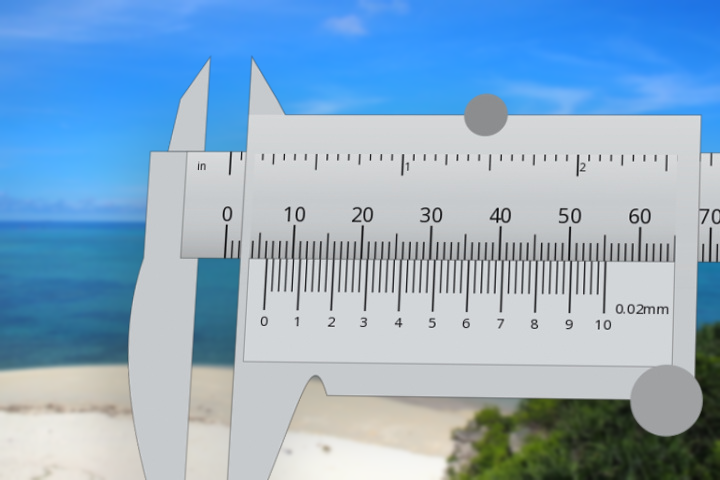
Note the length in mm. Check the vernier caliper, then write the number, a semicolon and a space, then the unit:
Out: 6.2; mm
